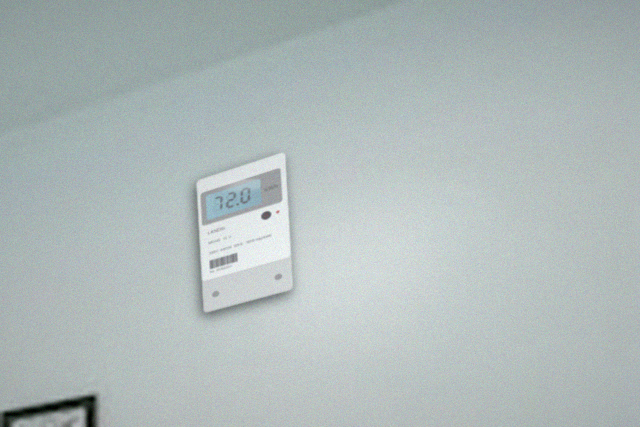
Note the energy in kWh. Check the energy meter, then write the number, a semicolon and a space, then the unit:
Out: 72.0; kWh
